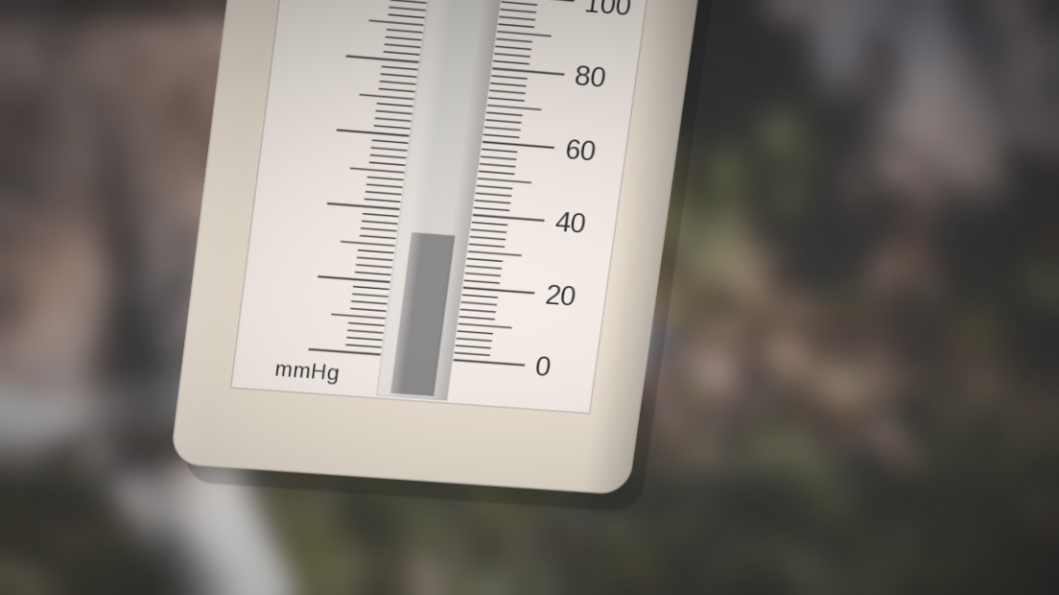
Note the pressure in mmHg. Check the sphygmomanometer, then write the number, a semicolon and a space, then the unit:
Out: 34; mmHg
